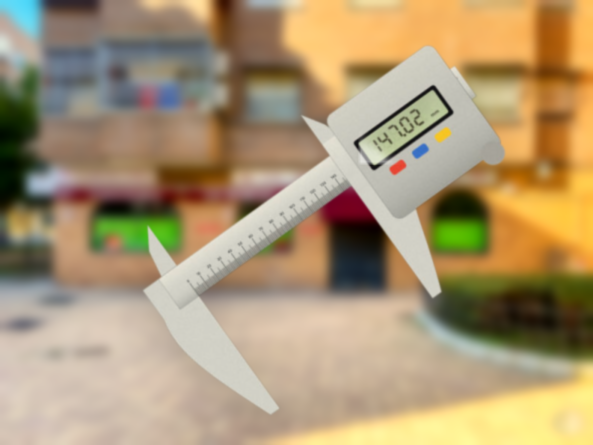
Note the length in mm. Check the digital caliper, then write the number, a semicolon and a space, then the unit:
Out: 147.02; mm
